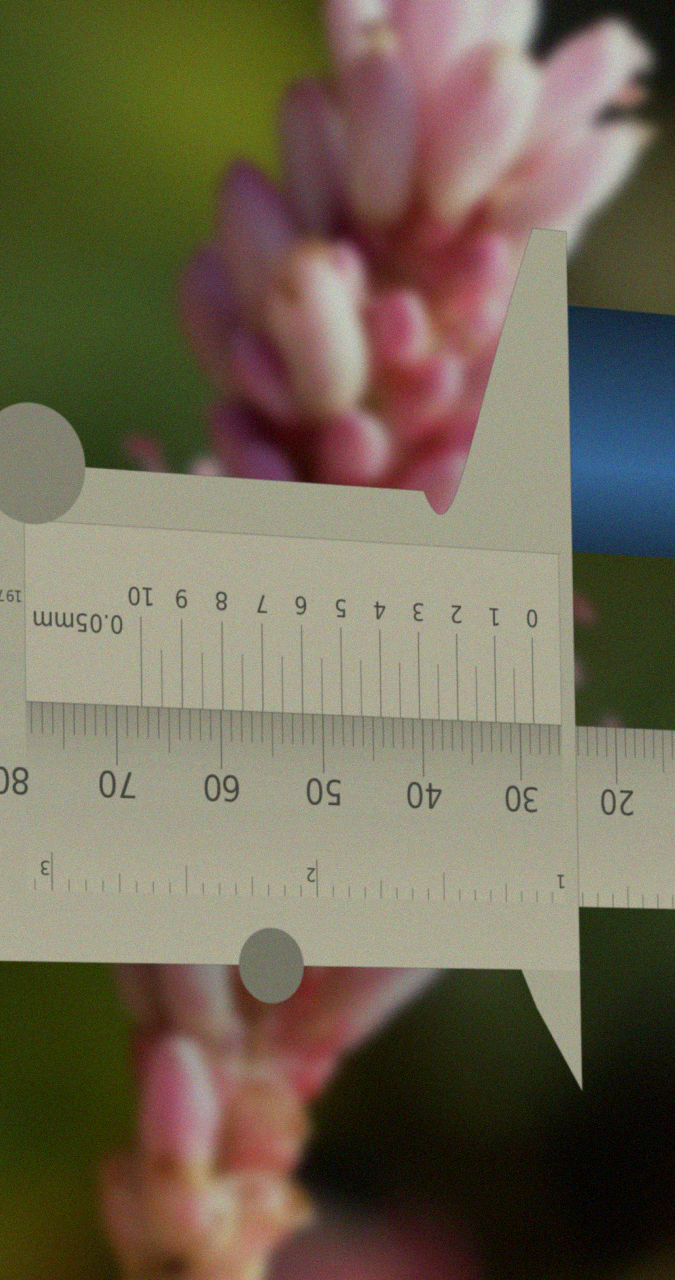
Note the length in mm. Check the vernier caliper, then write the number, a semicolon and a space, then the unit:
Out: 28.6; mm
